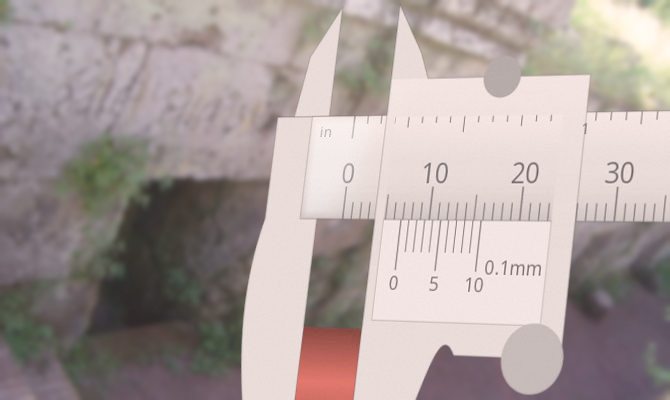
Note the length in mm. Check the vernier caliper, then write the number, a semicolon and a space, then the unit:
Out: 6.8; mm
